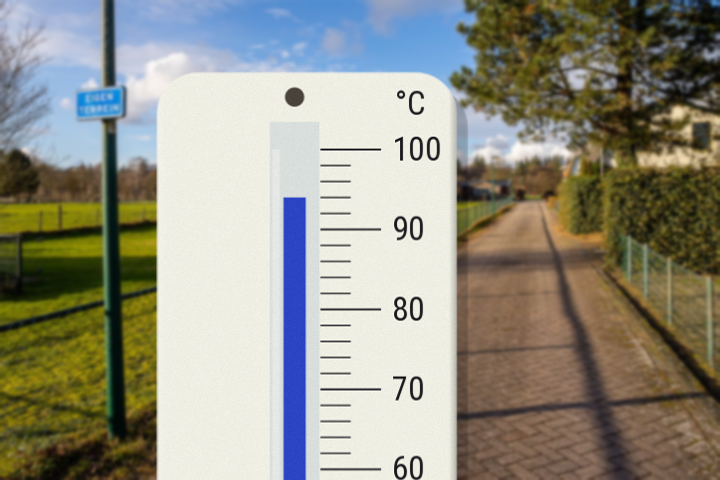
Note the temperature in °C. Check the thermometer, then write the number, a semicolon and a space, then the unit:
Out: 94; °C
